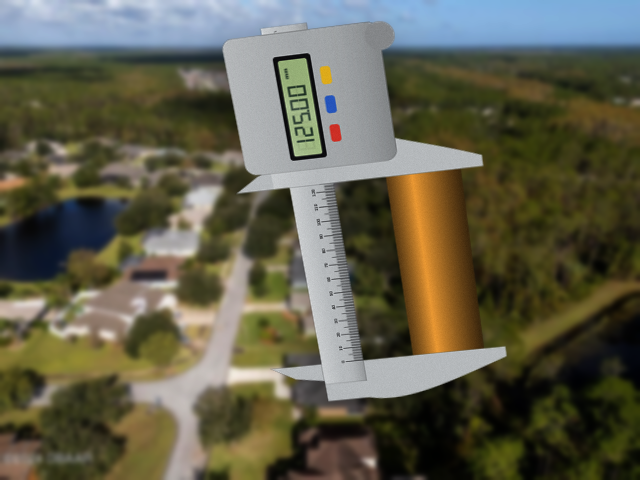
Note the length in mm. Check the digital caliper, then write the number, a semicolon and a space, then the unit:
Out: 125.00; mm
